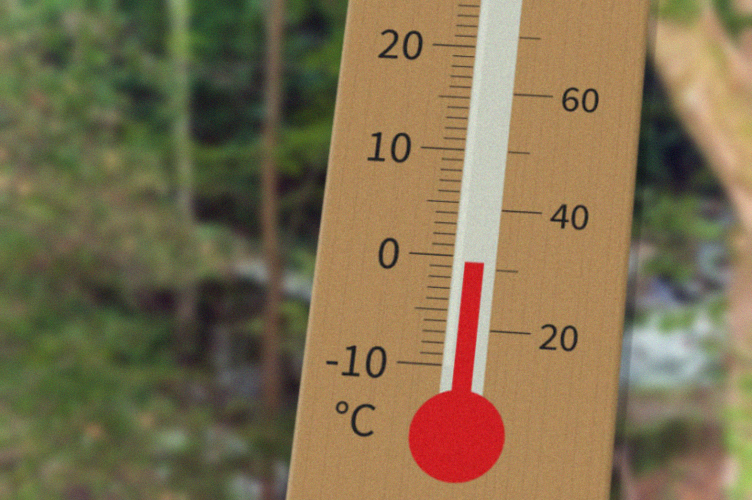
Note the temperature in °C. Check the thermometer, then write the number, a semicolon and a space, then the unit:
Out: -0.5; °C
